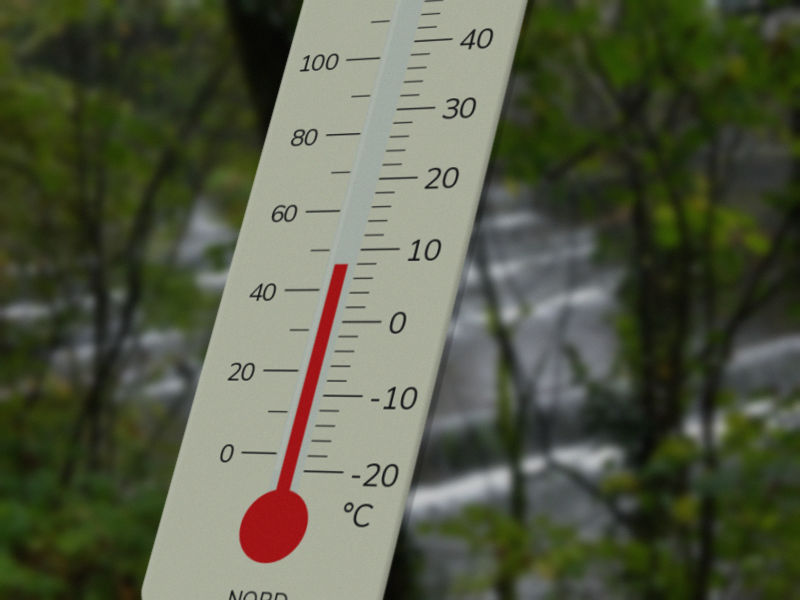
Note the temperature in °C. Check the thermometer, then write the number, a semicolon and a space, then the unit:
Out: 8; °C
